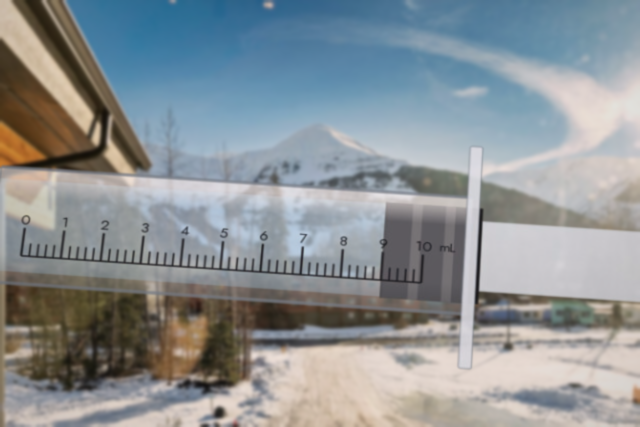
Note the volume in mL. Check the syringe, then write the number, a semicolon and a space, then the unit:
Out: 9; mL
